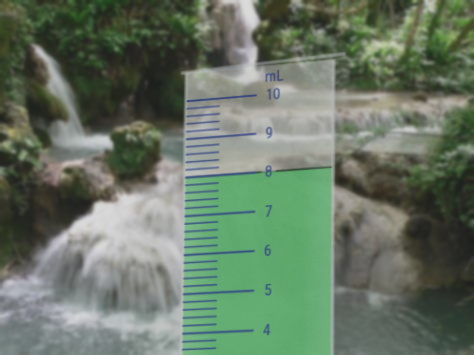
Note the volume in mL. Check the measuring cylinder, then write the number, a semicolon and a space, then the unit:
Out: 8; mL
